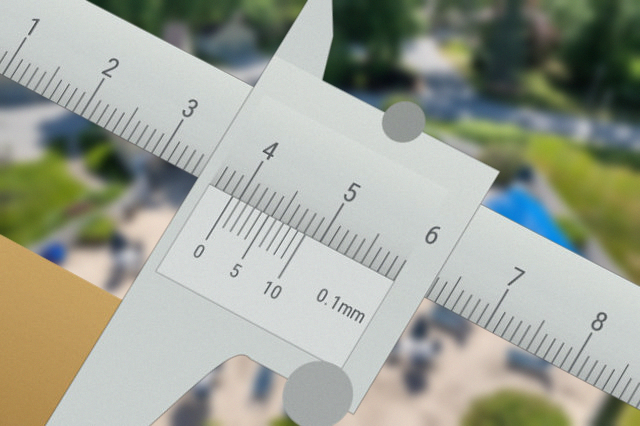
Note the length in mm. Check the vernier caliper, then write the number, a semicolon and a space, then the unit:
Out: 39.2; mm
